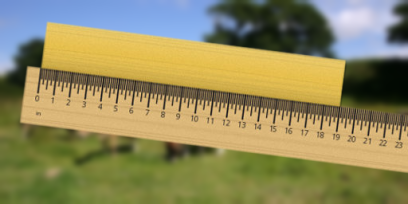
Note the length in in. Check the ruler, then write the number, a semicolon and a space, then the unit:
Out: 19; in
